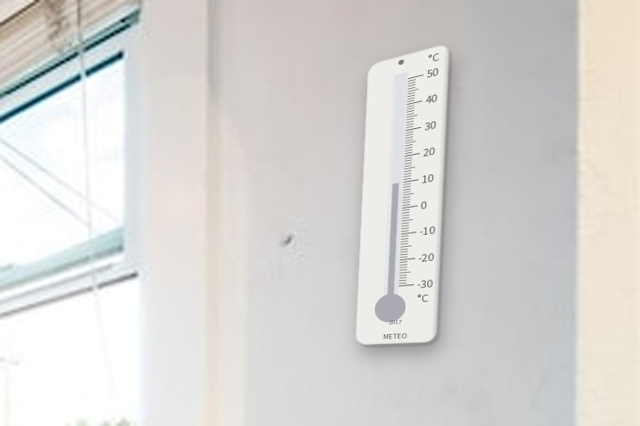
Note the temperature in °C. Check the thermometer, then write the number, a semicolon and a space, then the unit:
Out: 10; °C
